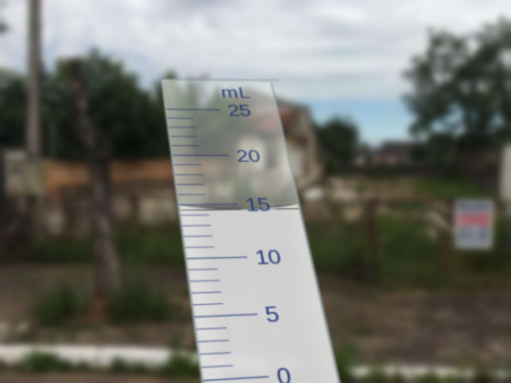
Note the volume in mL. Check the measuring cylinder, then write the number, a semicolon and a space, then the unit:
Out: 14.5; mL
